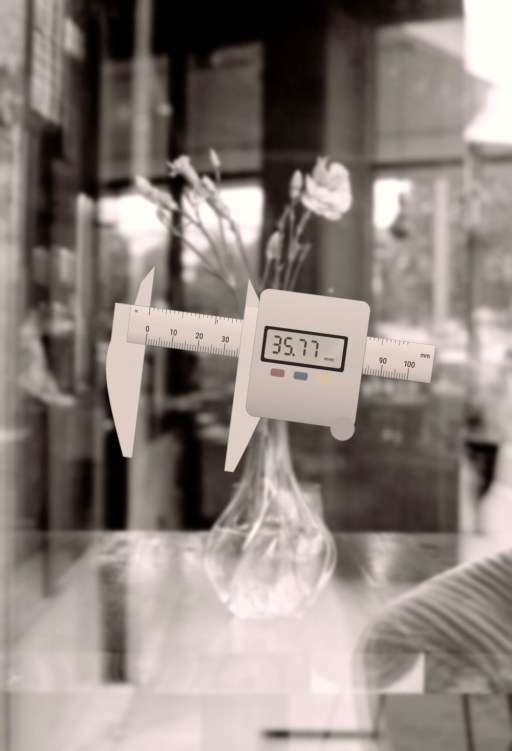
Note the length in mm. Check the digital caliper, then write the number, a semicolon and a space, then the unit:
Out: 35.77; mm
